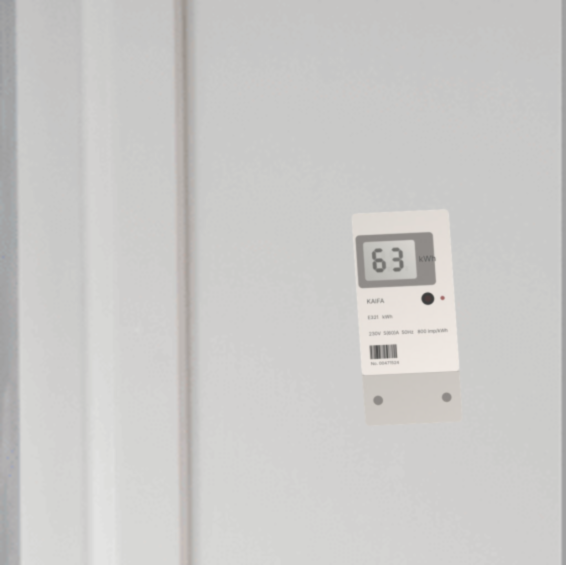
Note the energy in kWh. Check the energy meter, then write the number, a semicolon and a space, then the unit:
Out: 63; kWh
